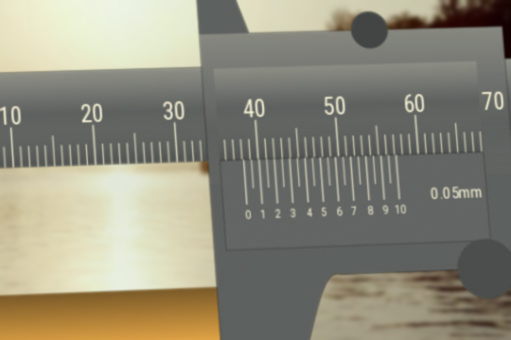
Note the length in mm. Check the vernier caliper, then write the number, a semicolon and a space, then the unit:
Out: 38.2; mm
